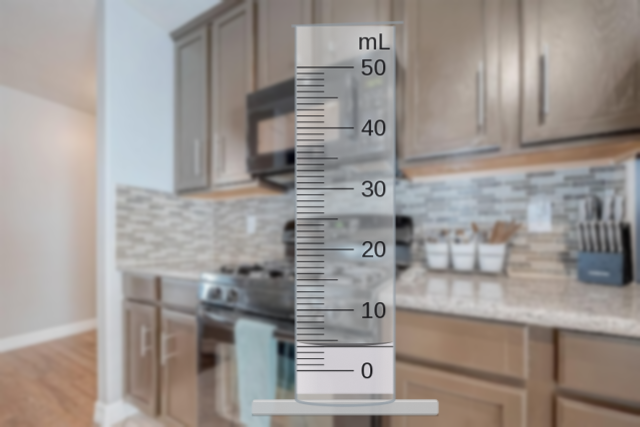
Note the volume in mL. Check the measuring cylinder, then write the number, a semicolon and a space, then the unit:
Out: 4; mL
